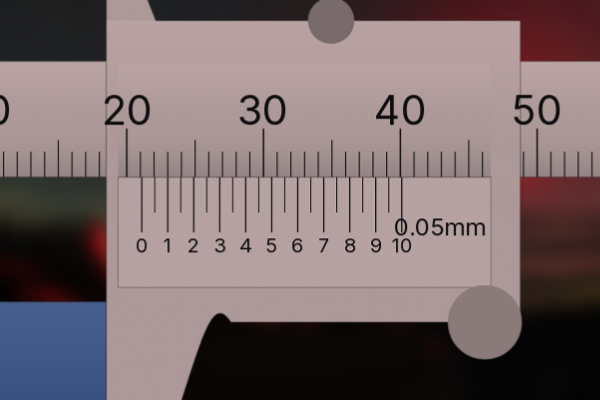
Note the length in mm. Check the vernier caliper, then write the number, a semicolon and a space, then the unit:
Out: 21.1; mm
